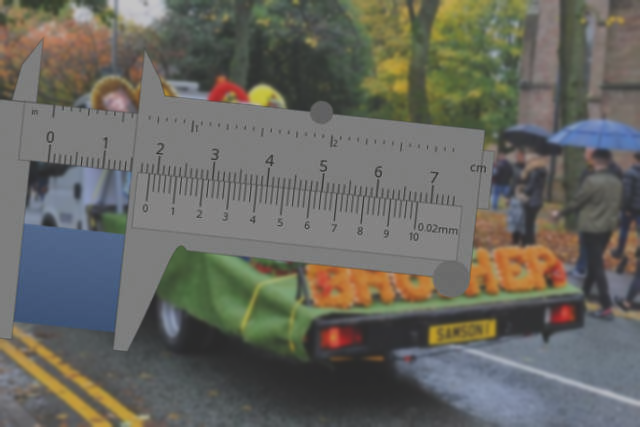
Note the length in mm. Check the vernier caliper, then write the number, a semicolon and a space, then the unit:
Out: 18.5; mm
